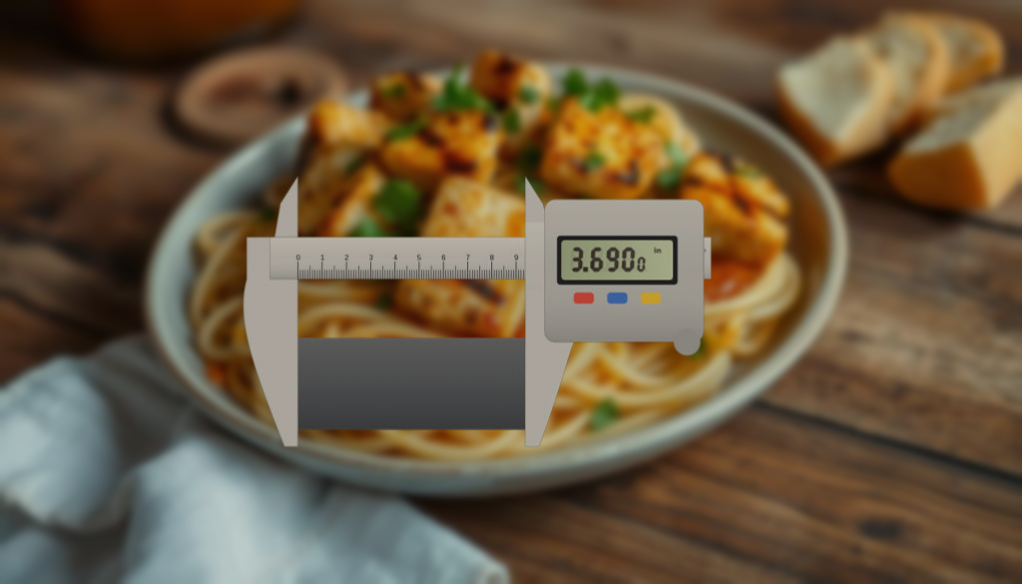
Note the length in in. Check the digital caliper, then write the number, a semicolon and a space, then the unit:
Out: 3.6900; in
